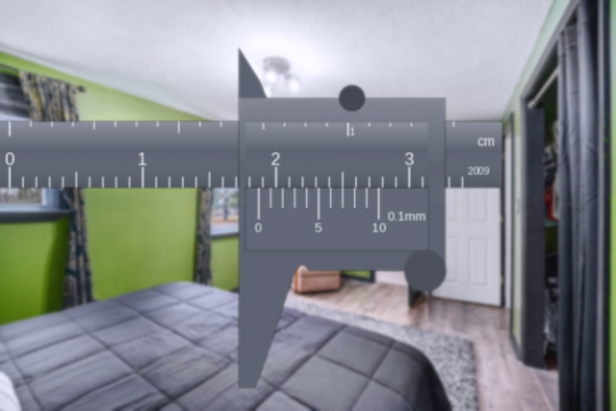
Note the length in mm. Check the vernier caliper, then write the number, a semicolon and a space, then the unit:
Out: 18.7; mm
